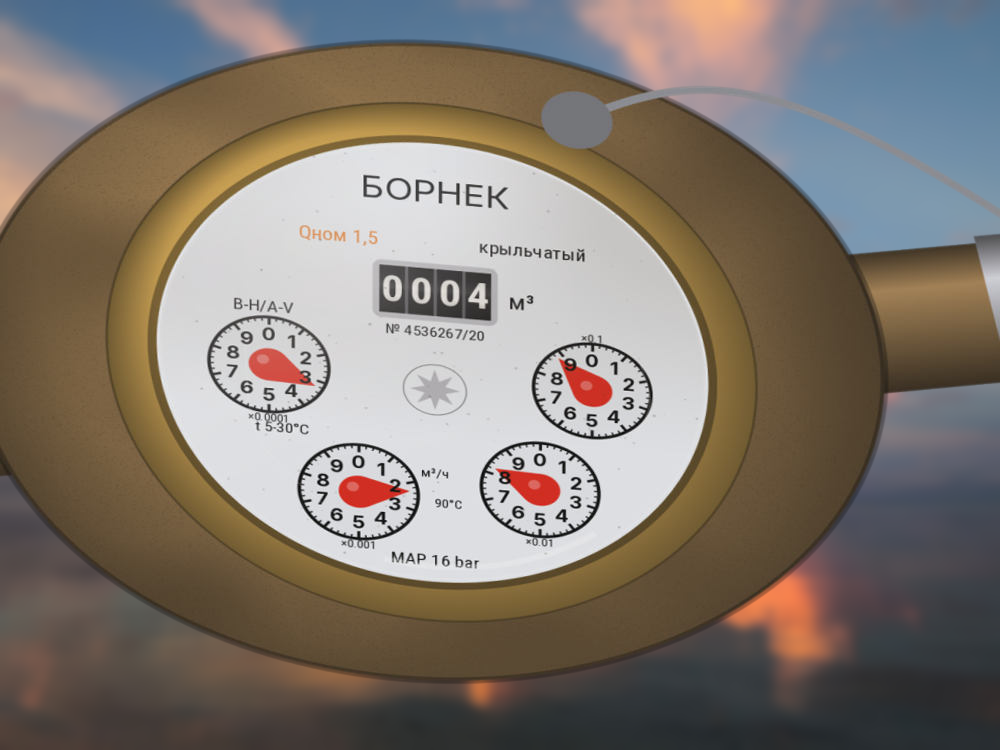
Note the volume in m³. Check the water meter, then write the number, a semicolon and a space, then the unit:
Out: 4.8823; m³
